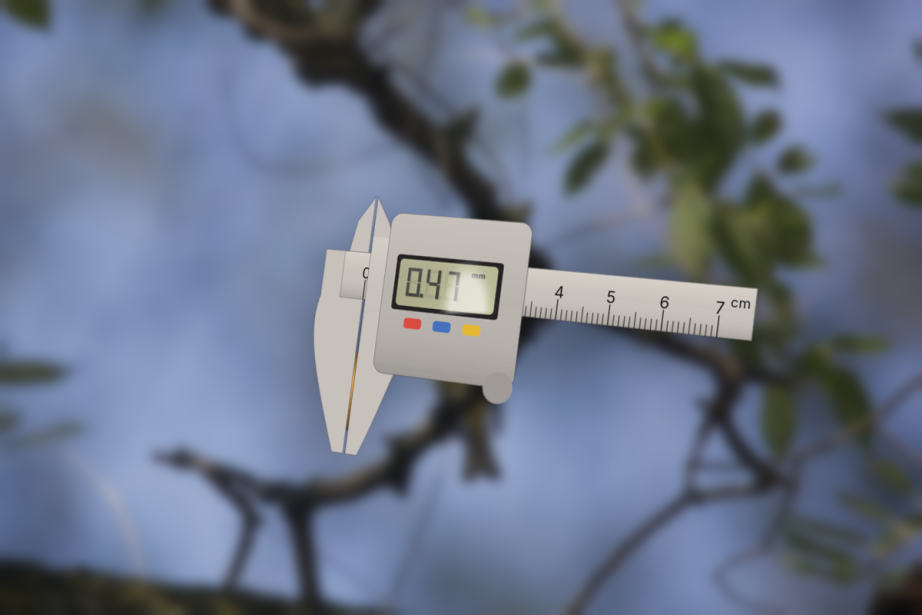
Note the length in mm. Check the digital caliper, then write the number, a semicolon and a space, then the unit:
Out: 0.47; mm
